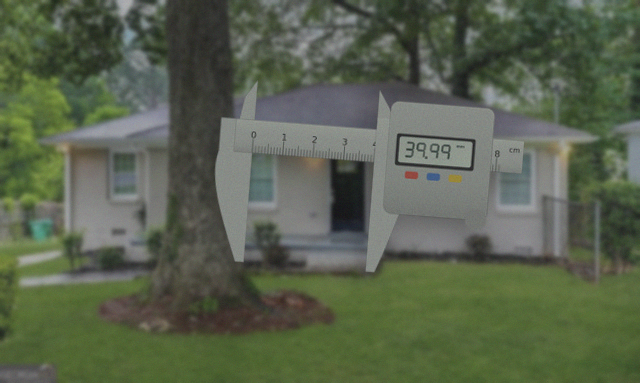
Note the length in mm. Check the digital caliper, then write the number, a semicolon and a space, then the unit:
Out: 39.99; mm
